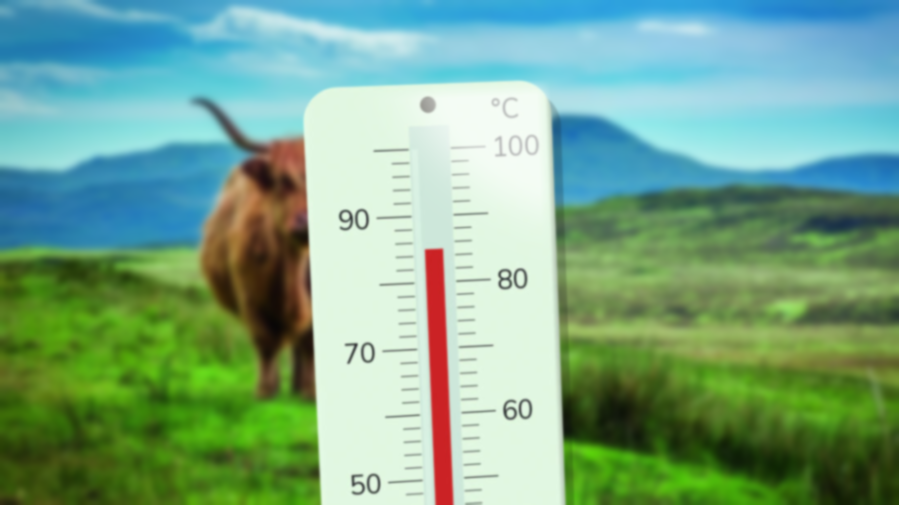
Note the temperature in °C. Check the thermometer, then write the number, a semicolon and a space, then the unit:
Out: 85; °C
